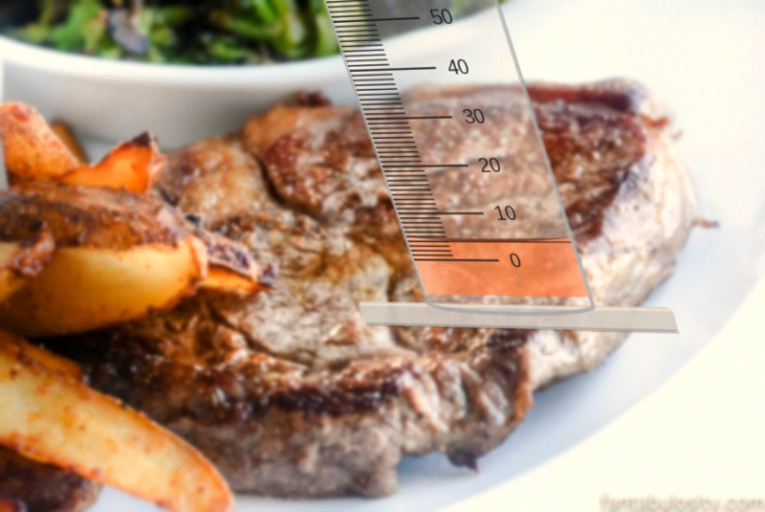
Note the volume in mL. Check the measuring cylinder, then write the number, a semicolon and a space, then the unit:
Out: 4; mL
